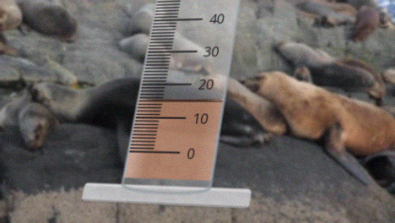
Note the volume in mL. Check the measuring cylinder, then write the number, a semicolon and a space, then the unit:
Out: 15; mL
